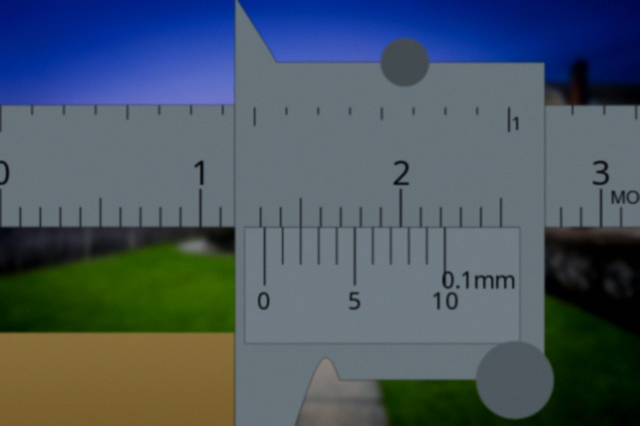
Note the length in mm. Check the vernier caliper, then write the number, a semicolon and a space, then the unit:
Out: 13.2; mm
